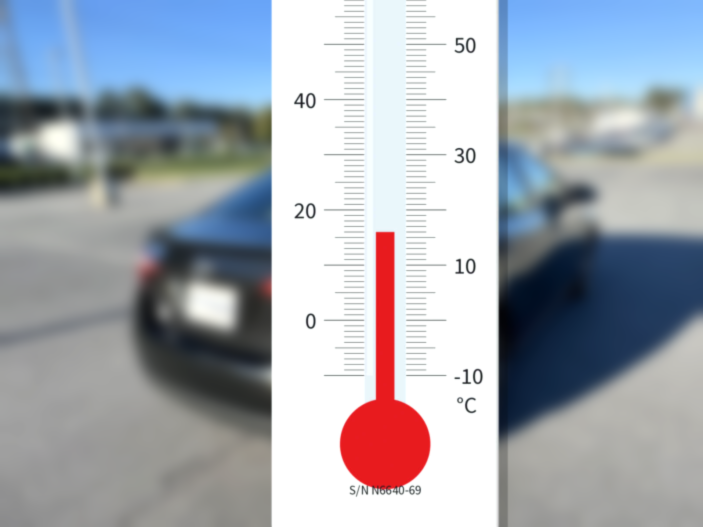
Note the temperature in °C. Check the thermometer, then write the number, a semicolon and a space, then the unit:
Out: 16; °C
